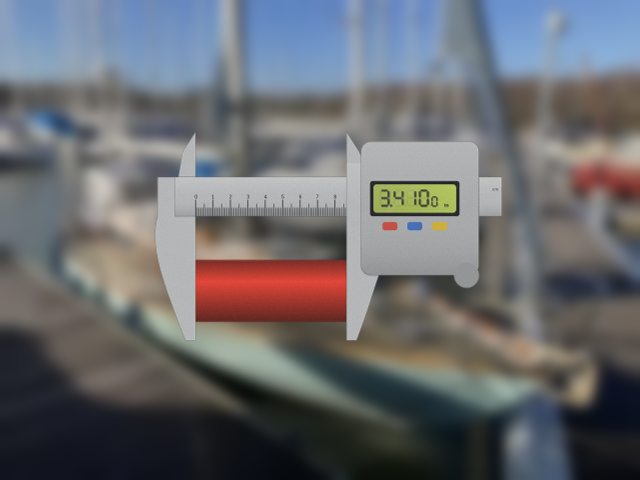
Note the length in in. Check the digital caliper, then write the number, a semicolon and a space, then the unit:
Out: 3.4100; in
